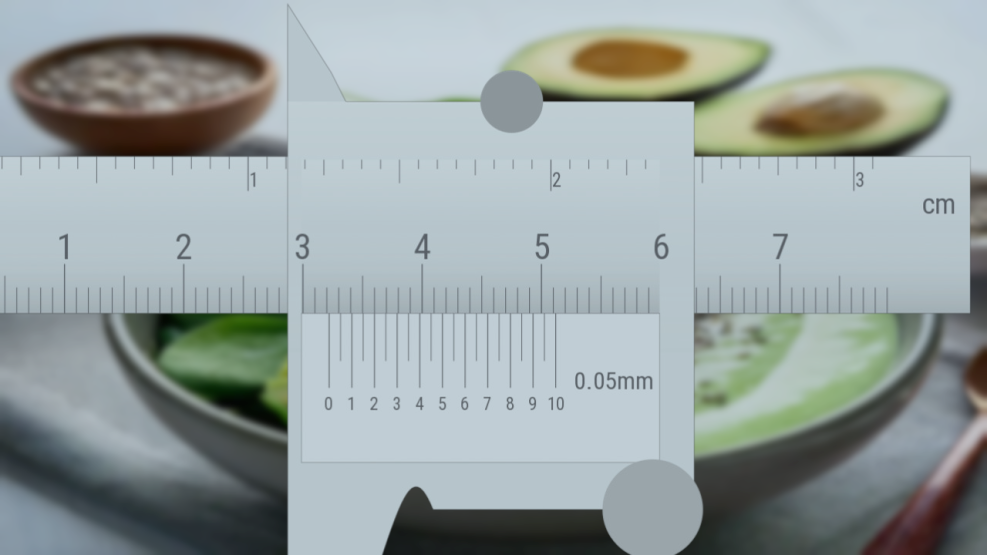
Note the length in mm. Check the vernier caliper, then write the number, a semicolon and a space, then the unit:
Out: 32.2; mm
